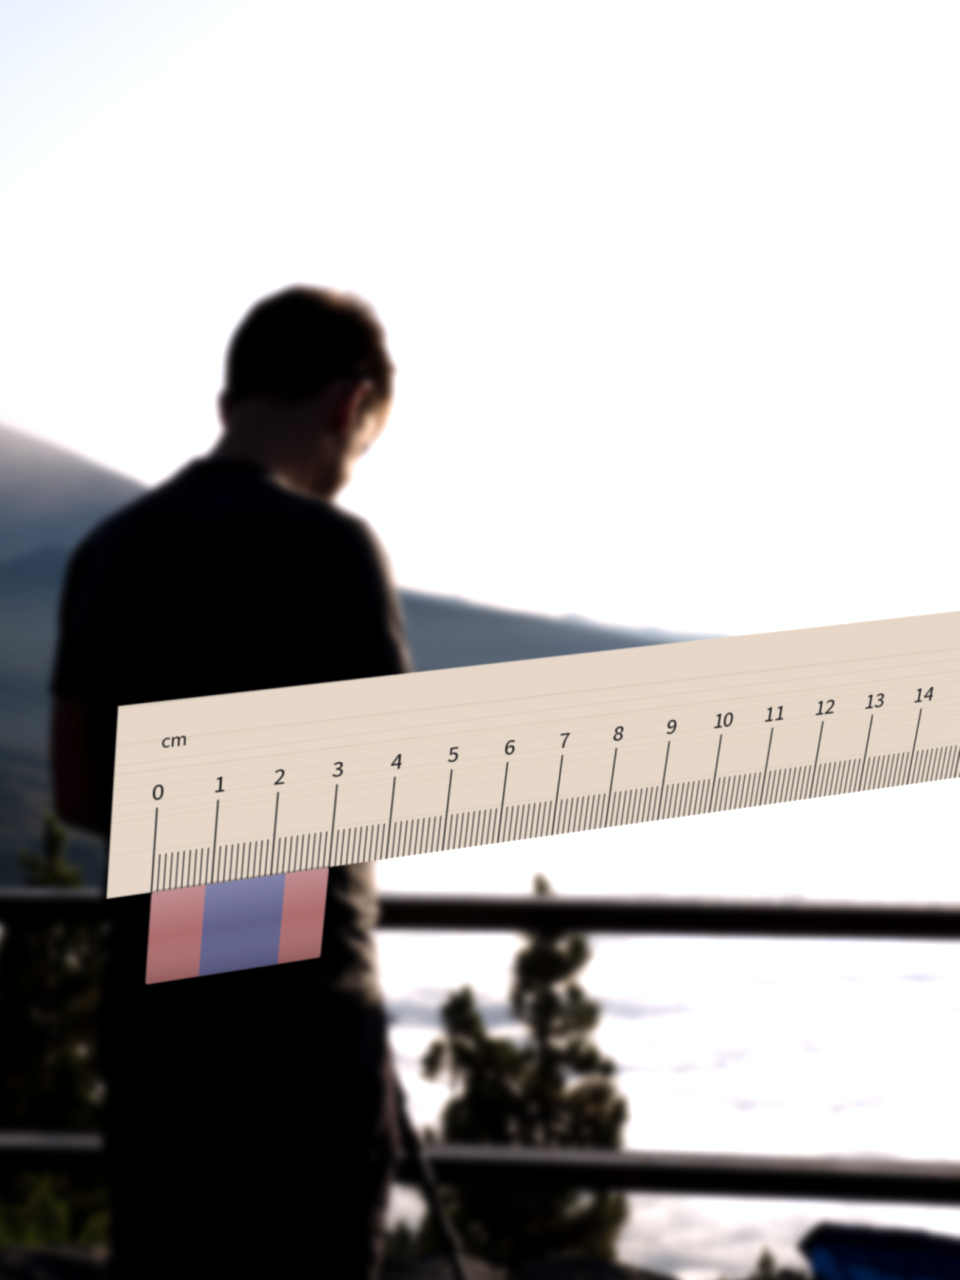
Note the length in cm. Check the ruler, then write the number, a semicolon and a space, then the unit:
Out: 3; cm
